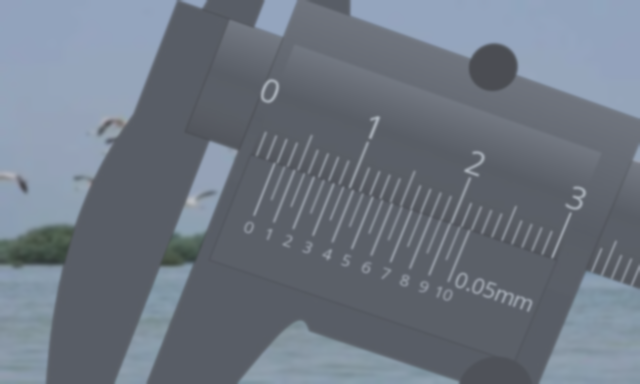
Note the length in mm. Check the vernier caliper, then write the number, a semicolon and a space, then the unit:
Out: 2.8; mm
